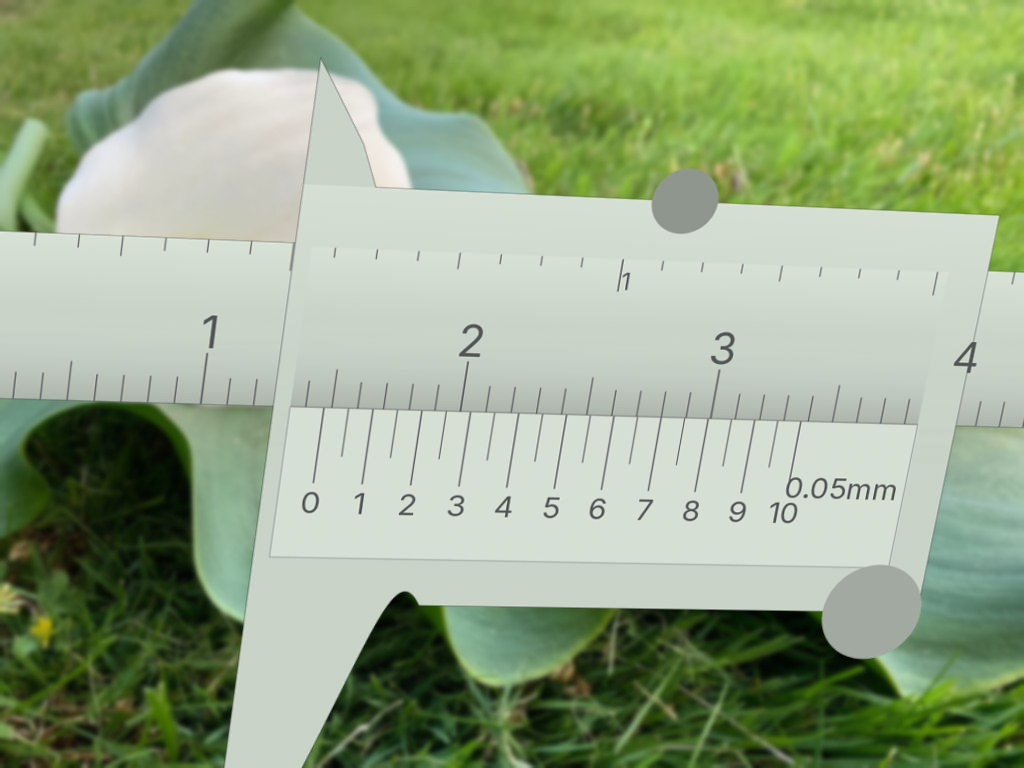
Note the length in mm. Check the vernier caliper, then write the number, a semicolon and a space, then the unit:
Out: 14.70; mm
